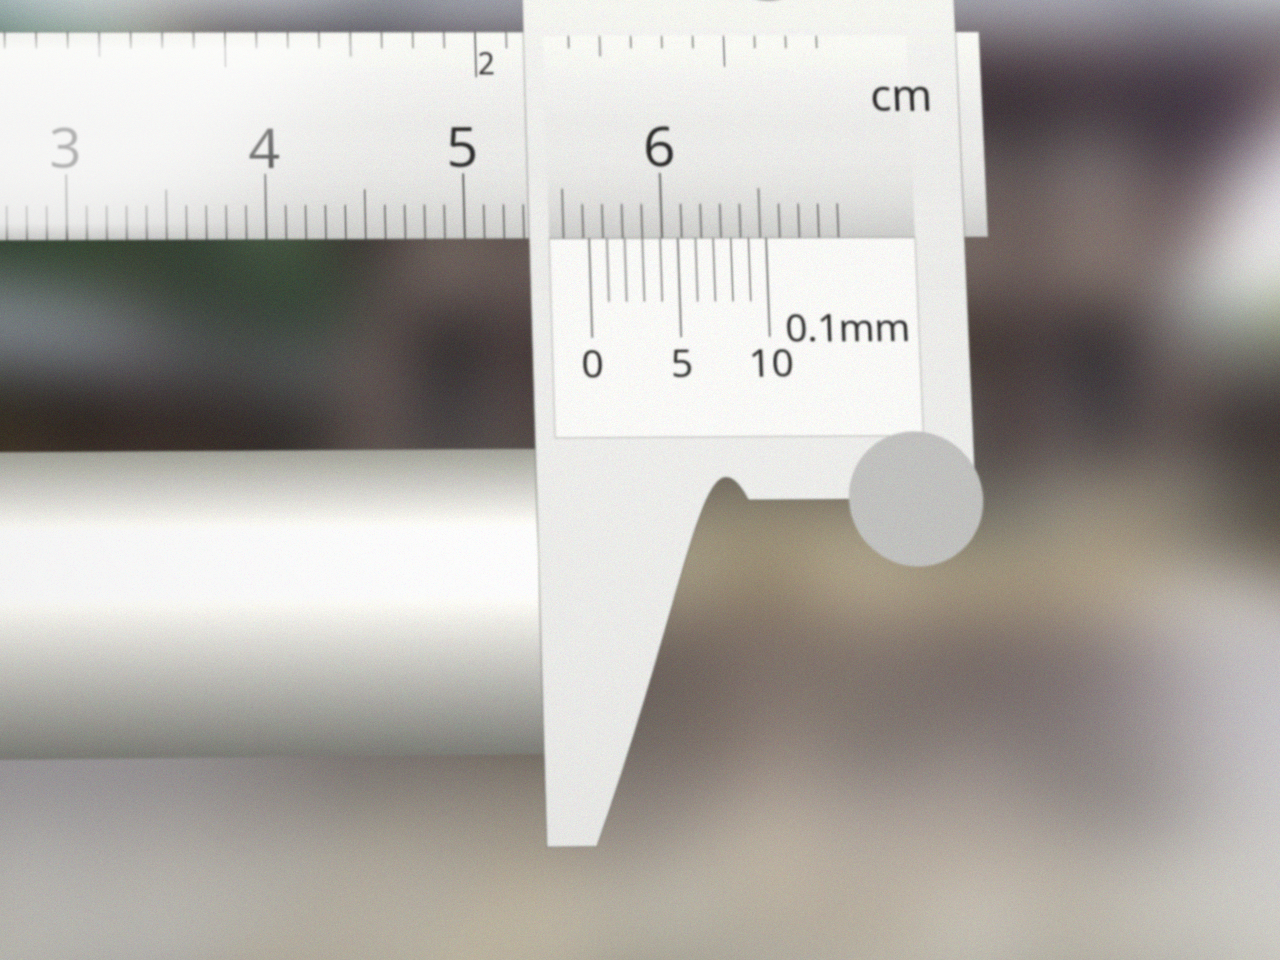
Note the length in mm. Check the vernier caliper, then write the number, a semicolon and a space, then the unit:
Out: 56.3; mm
